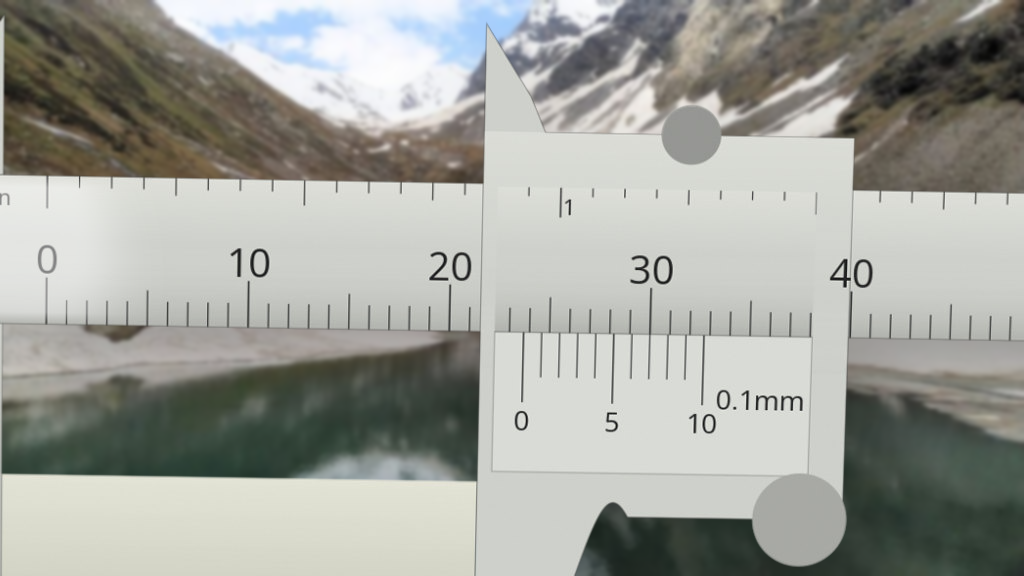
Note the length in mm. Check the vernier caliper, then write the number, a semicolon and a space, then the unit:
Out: 23.7; mm
